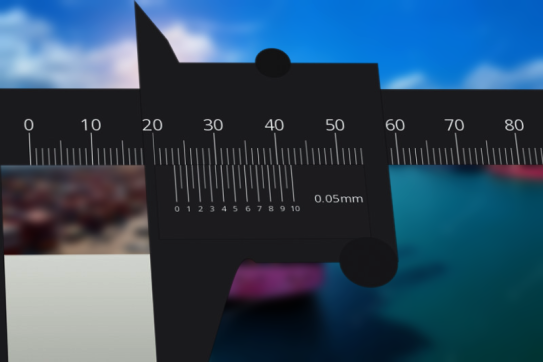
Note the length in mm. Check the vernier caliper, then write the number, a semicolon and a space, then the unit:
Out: 23.2; mm
